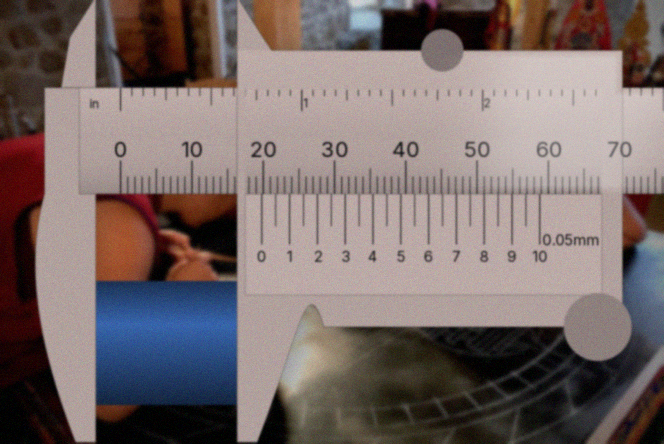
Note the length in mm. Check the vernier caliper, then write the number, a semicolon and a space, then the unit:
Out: 19.8; mm
